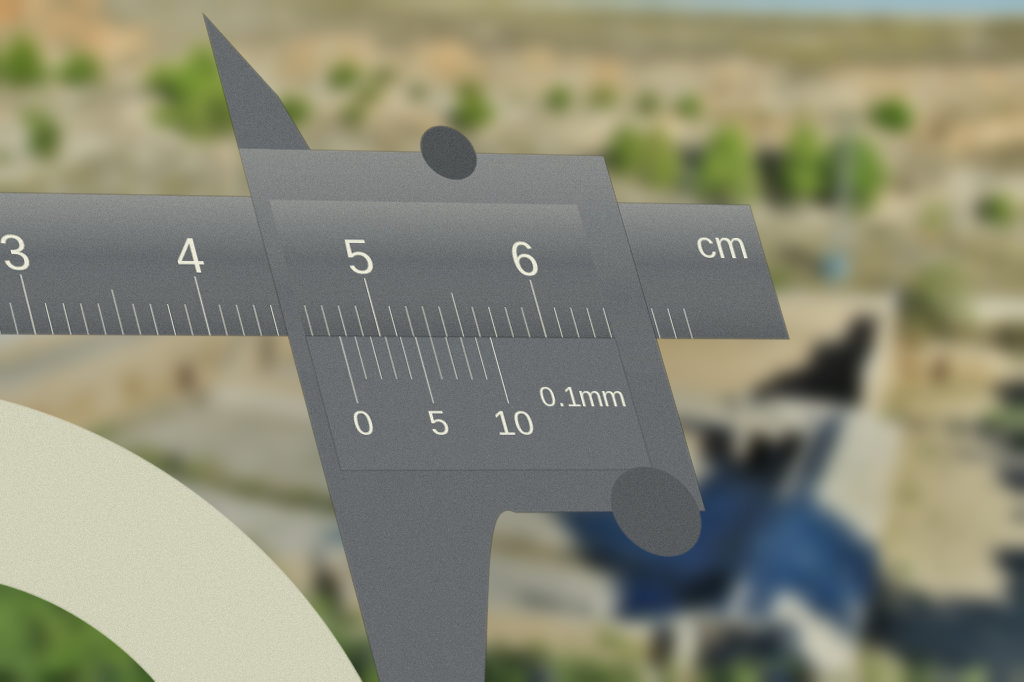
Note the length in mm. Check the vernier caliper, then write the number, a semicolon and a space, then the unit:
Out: 47.6; mm
